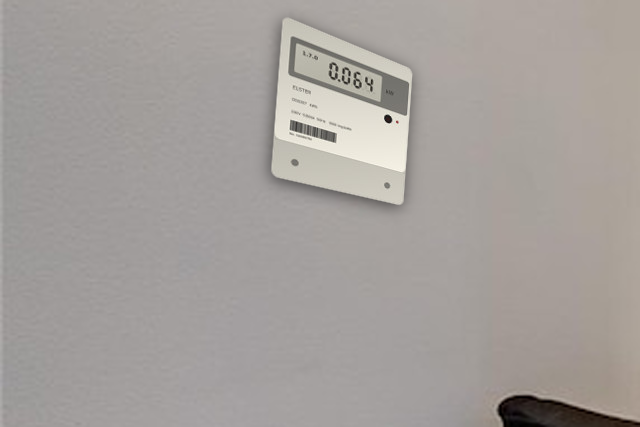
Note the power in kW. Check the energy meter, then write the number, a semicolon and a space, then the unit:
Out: 0.064; kW
